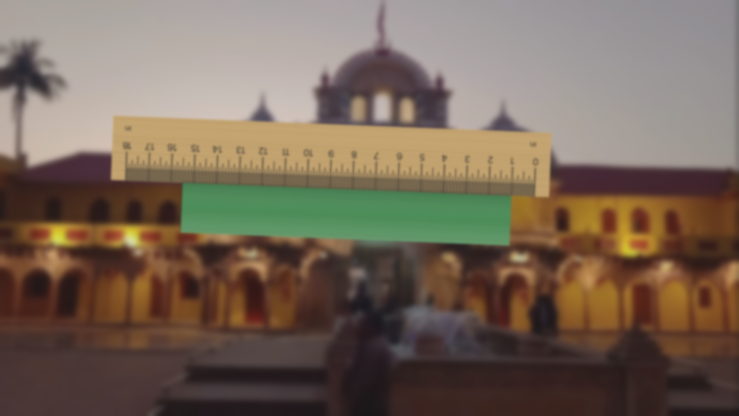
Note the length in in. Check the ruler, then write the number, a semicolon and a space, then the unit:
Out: 14.5; in
